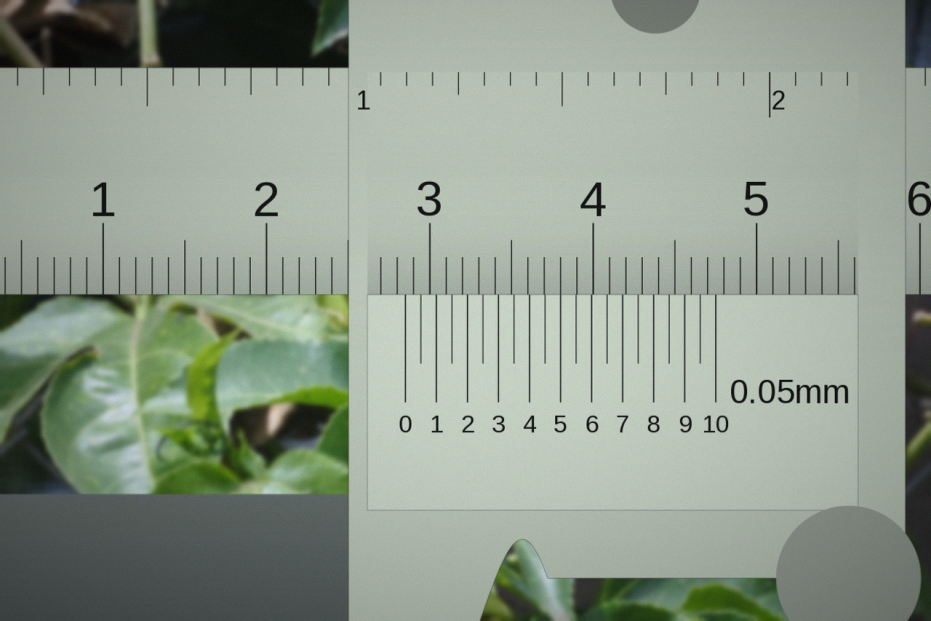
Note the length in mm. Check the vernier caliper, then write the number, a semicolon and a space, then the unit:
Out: 28.5; mm
